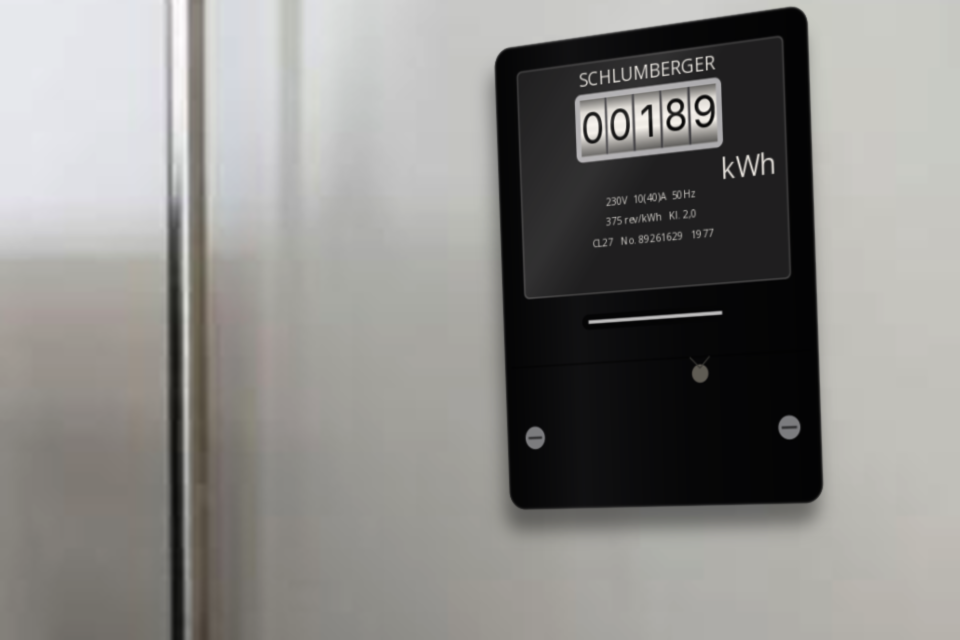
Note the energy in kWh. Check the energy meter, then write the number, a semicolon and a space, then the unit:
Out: 189; kWh
